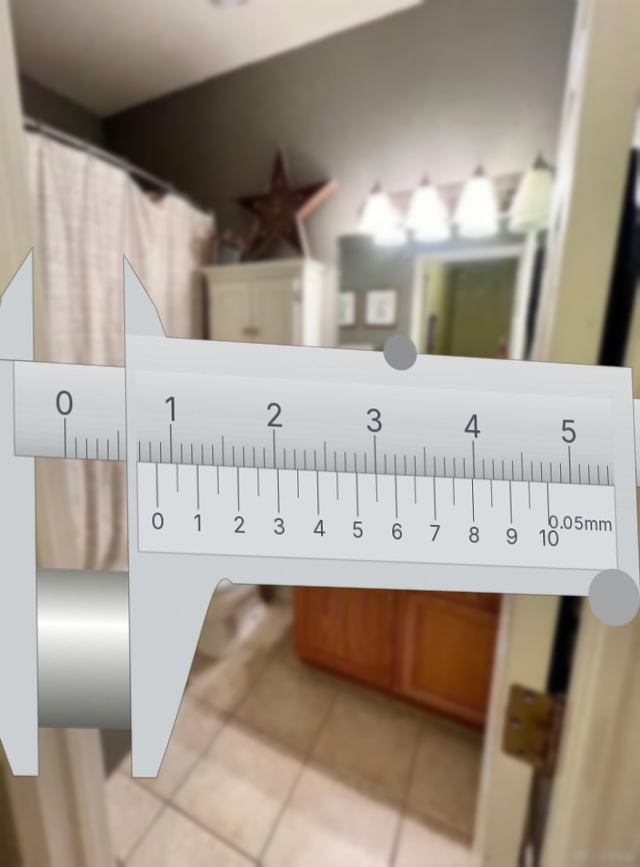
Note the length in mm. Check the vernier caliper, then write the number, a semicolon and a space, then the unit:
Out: 8.6; mm
